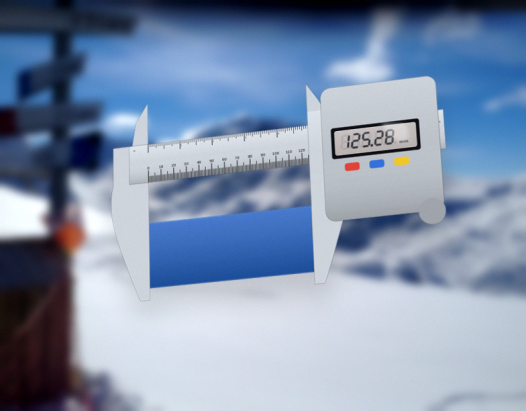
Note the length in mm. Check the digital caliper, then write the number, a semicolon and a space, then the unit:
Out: 125.28; mm
